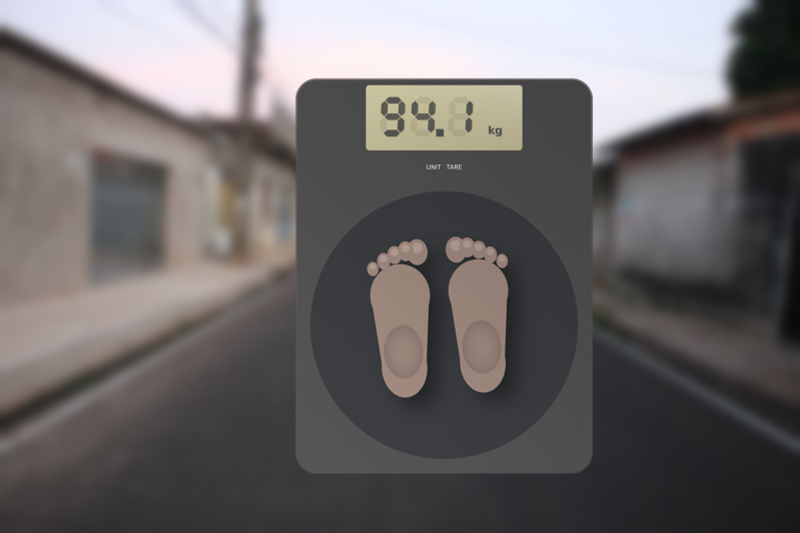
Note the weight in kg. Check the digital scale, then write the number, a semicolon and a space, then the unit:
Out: 94.1; kg
